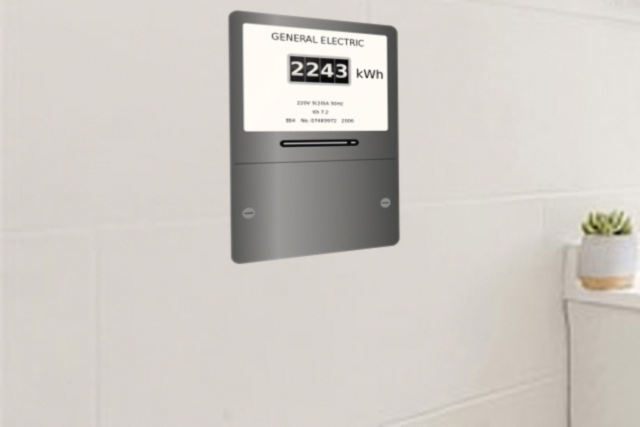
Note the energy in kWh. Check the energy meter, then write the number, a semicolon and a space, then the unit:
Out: 2243; kWh
